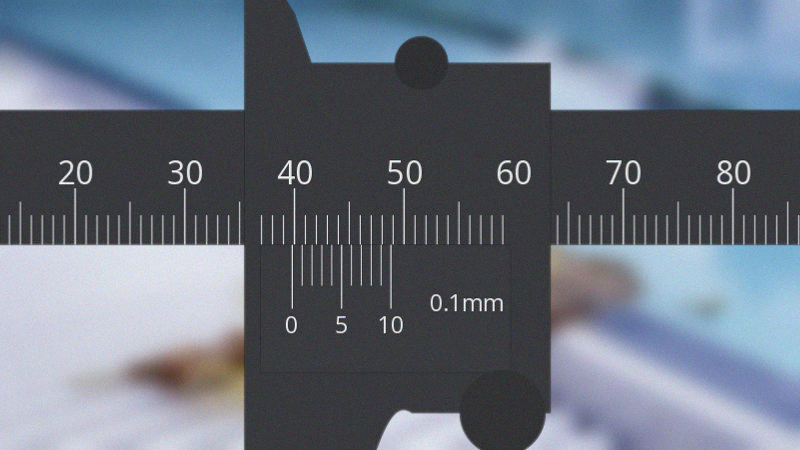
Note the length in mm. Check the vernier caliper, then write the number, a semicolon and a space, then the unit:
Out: 39.8; mm
